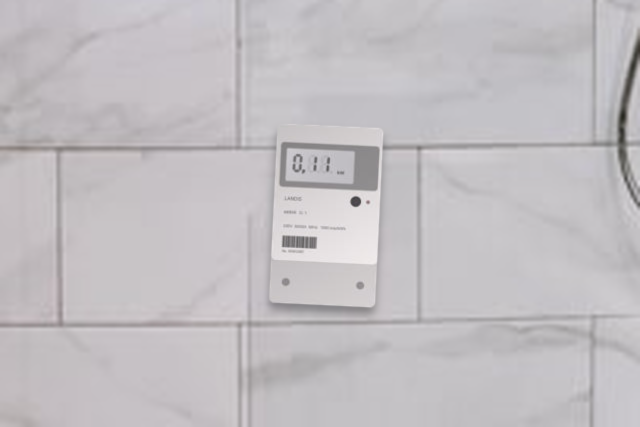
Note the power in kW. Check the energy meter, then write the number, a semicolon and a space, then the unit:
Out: 0.11; kW
